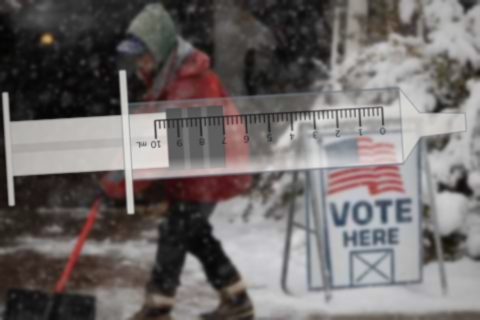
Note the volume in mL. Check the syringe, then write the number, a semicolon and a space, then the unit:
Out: 7; mL
